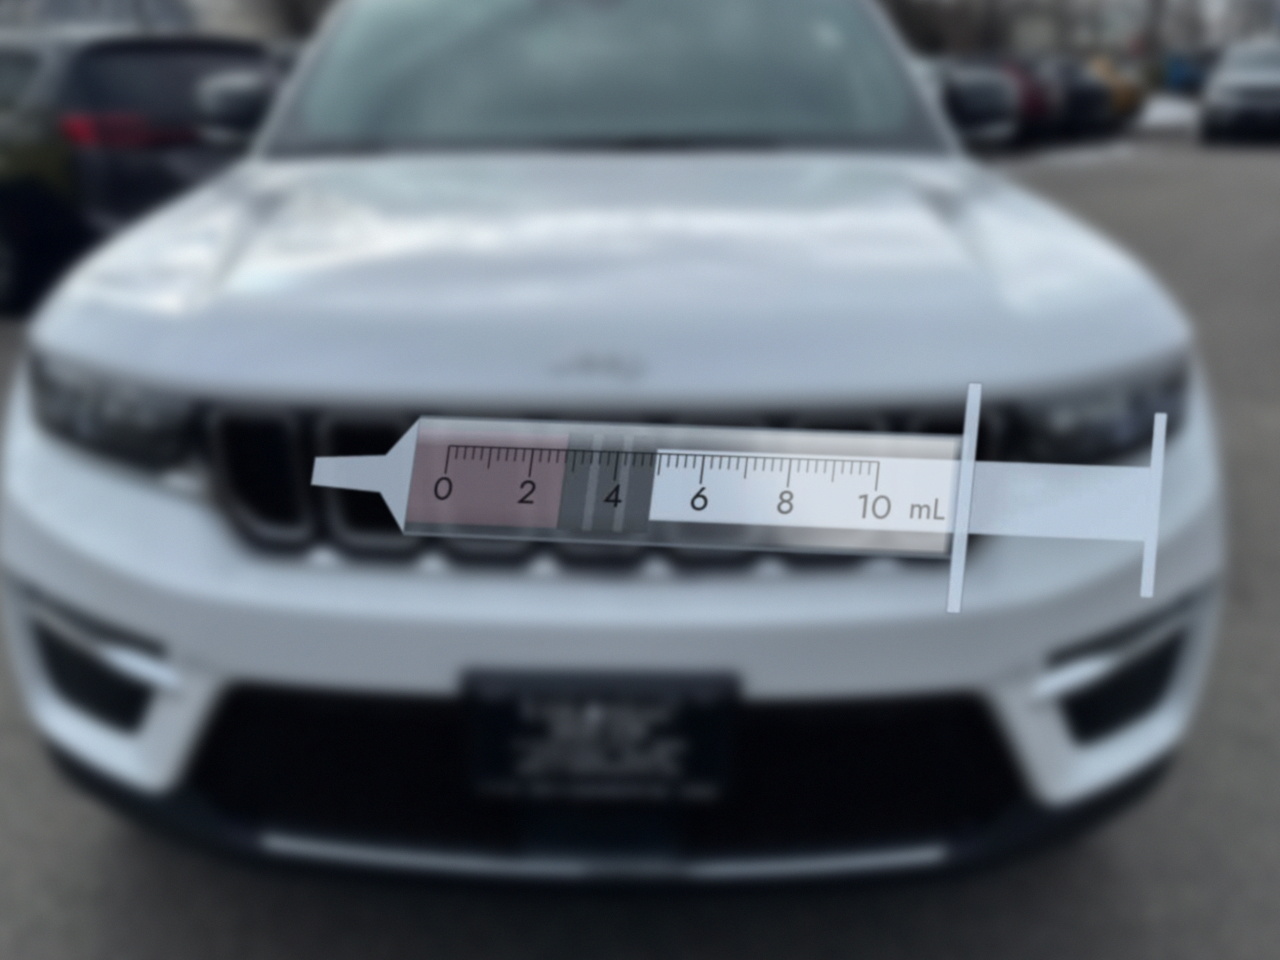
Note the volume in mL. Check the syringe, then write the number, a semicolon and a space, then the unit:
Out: 2.8; mL
